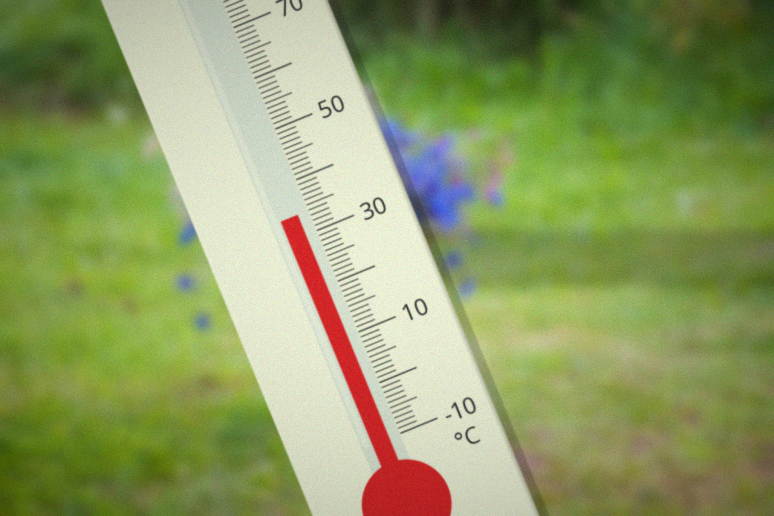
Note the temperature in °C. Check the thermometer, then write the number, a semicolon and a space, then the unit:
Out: 34; °C
